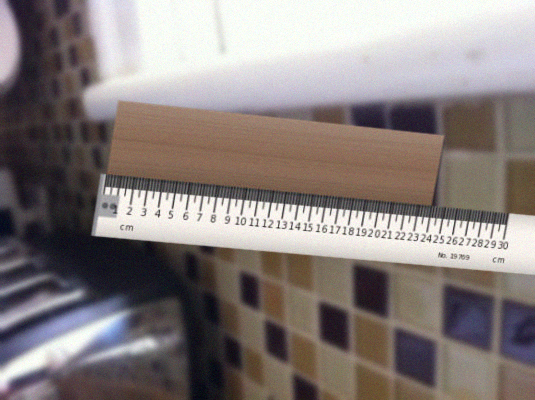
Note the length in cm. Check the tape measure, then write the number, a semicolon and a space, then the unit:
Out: 24; cm
